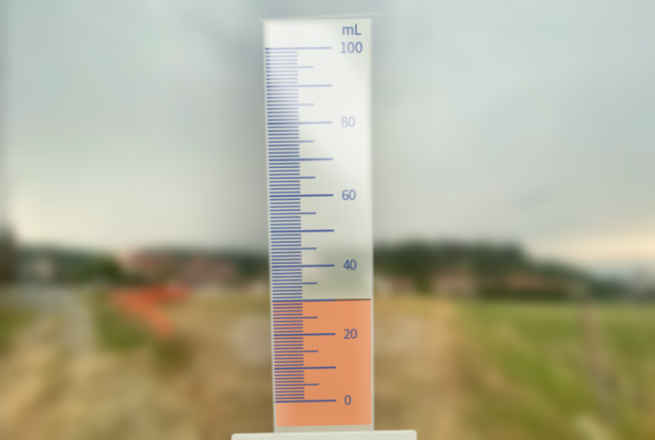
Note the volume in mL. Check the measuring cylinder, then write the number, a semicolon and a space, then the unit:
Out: 30; mL
